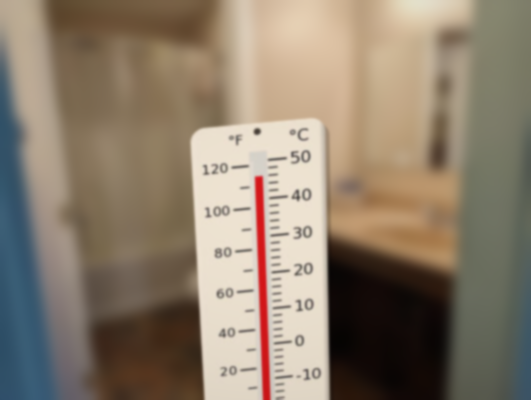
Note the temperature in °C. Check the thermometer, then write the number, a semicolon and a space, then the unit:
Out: 46; °C
